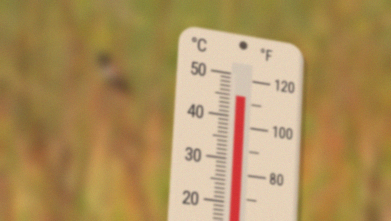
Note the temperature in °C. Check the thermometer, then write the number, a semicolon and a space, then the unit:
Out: 45; °C
